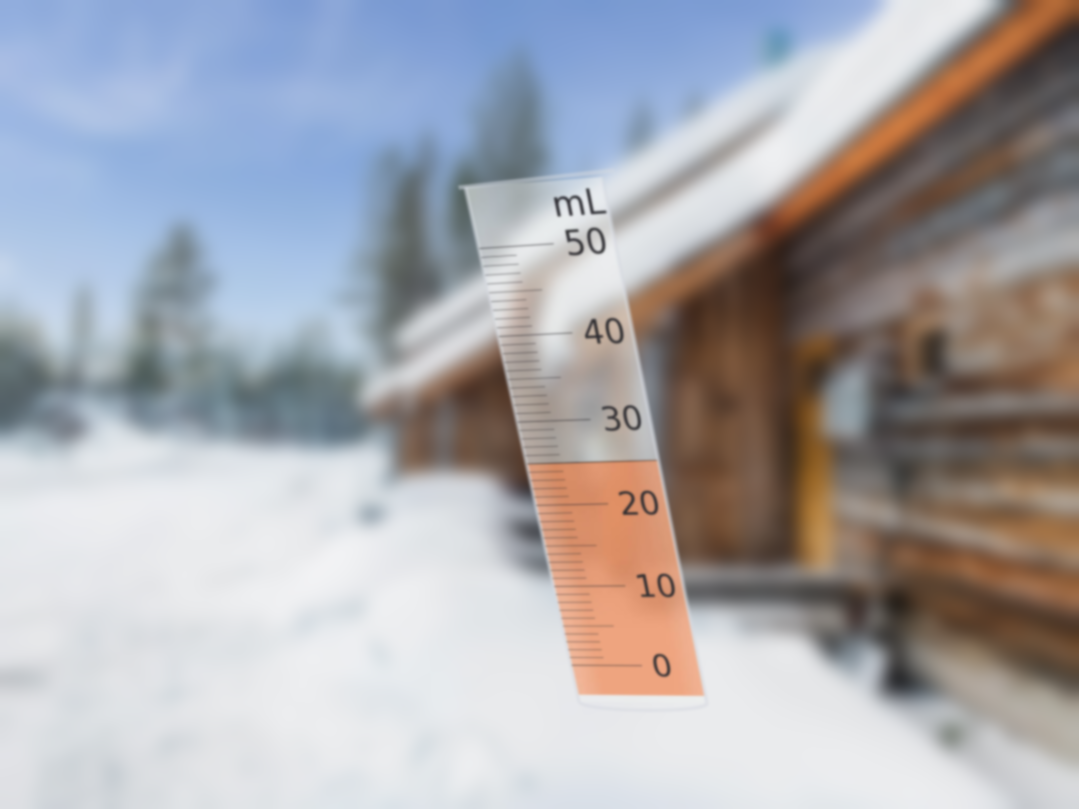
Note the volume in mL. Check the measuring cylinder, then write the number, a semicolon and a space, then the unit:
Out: 25; mL
